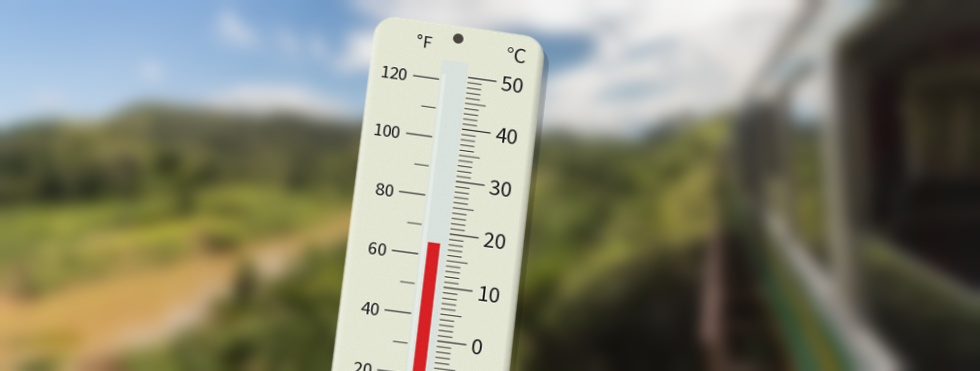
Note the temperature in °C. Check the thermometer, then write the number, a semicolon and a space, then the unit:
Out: 18; °C
